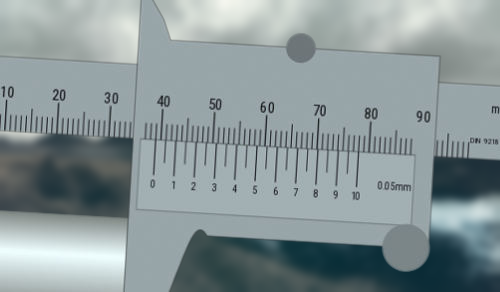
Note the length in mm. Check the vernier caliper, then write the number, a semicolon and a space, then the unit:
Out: 39.0; mm
